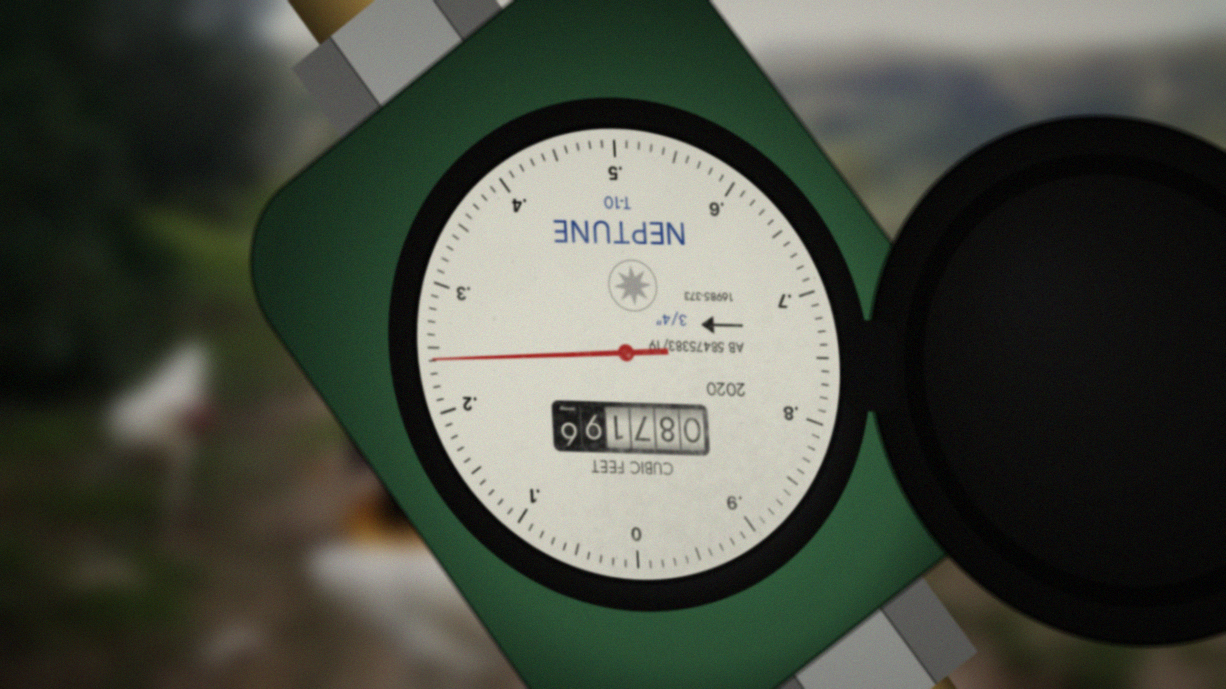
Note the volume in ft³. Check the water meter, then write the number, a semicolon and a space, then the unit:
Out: 87196.24; ft³
